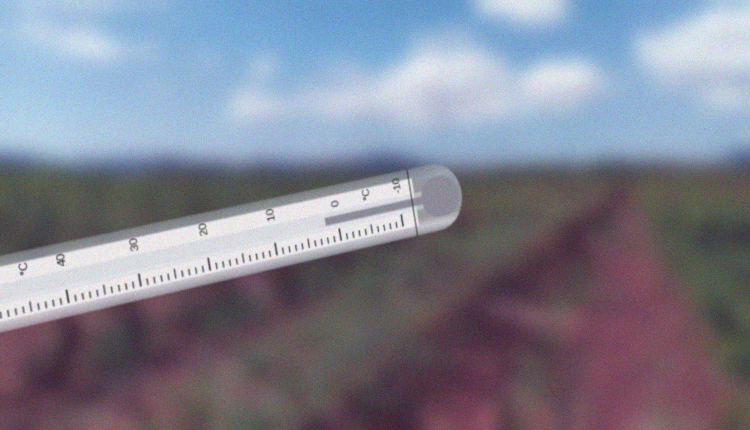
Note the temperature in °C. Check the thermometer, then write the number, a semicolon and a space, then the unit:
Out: 2; °C
